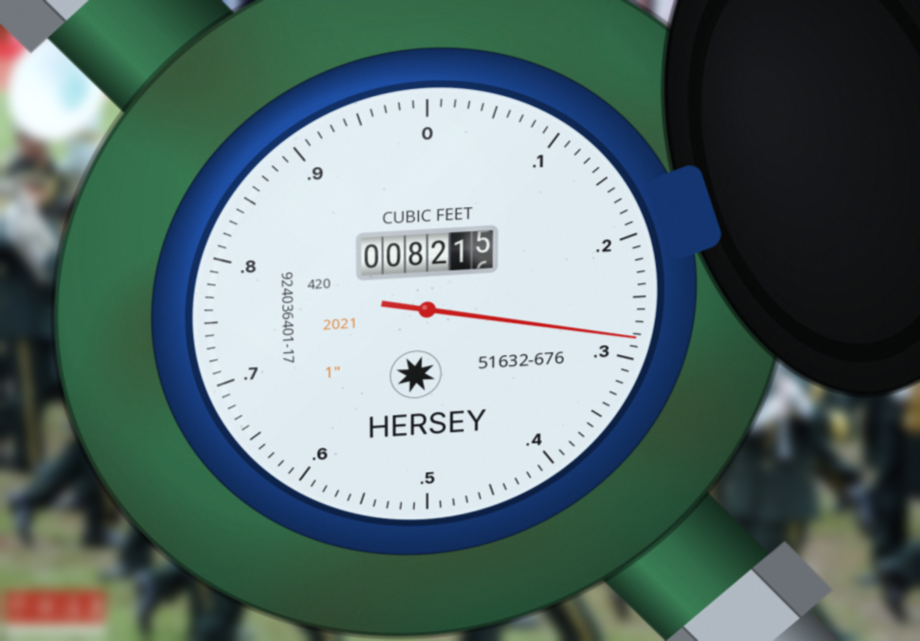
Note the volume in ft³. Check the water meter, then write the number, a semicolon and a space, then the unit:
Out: 8215.28; ft³
